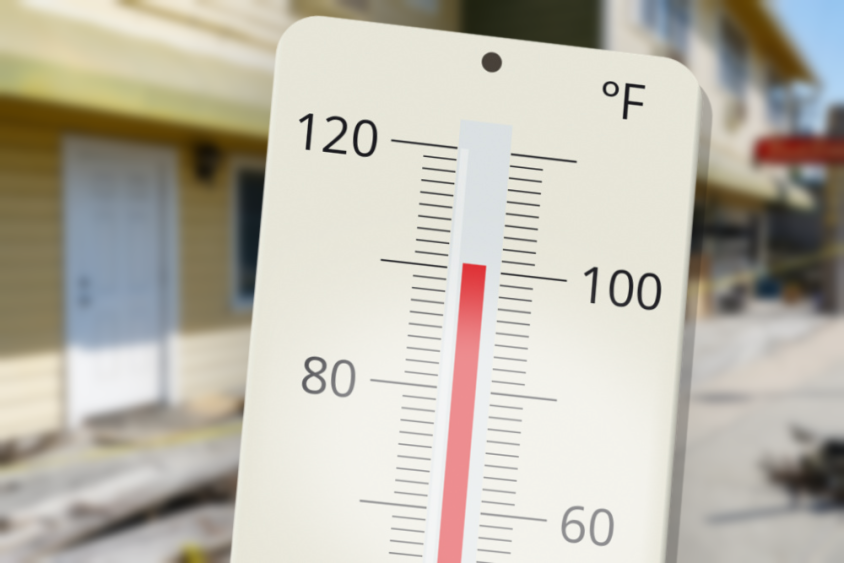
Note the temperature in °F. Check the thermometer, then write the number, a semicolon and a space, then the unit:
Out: 101; °F
